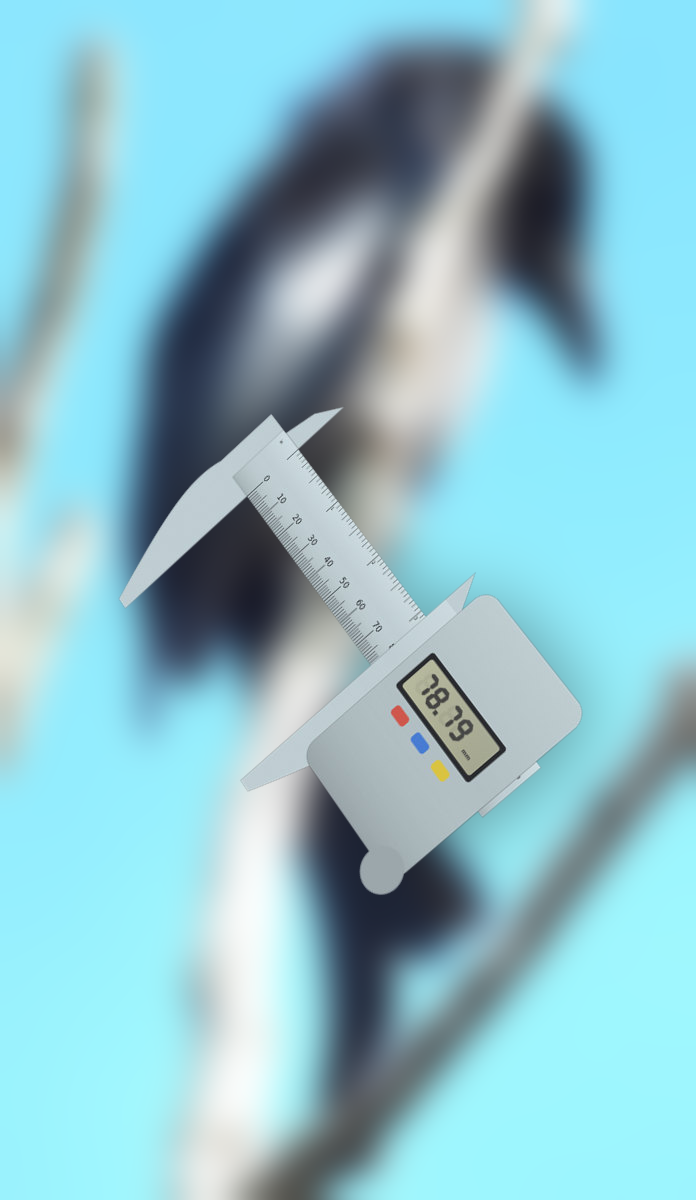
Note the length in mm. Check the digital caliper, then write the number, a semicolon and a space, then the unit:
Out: 78.79; mm
